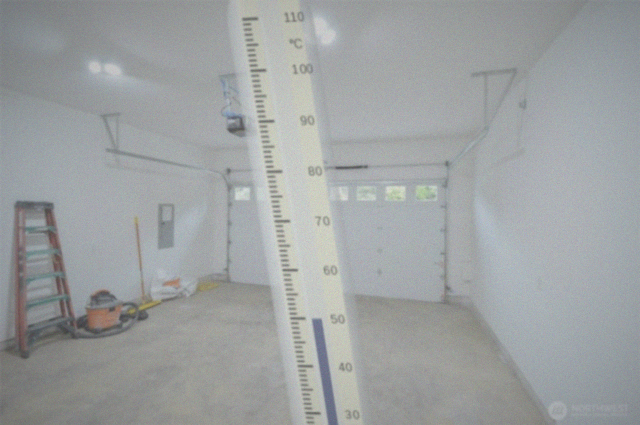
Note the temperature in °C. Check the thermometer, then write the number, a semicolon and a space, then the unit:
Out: 50; °C
